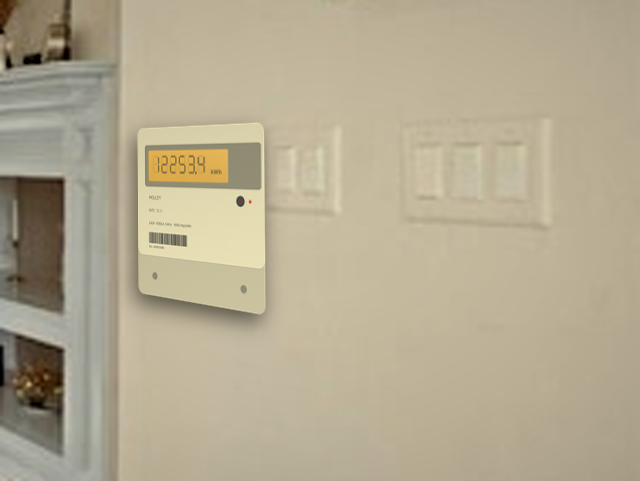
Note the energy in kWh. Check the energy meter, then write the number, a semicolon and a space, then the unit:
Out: 12253.4; kWh
